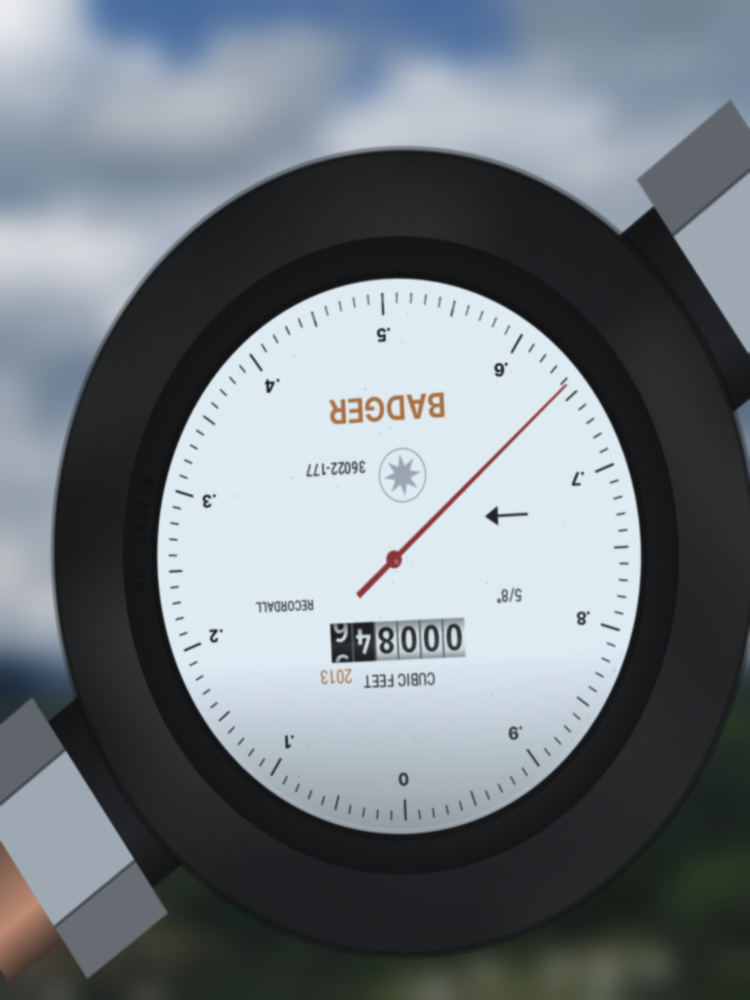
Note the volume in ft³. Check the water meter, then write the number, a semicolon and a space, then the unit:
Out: 845.64; ft³
